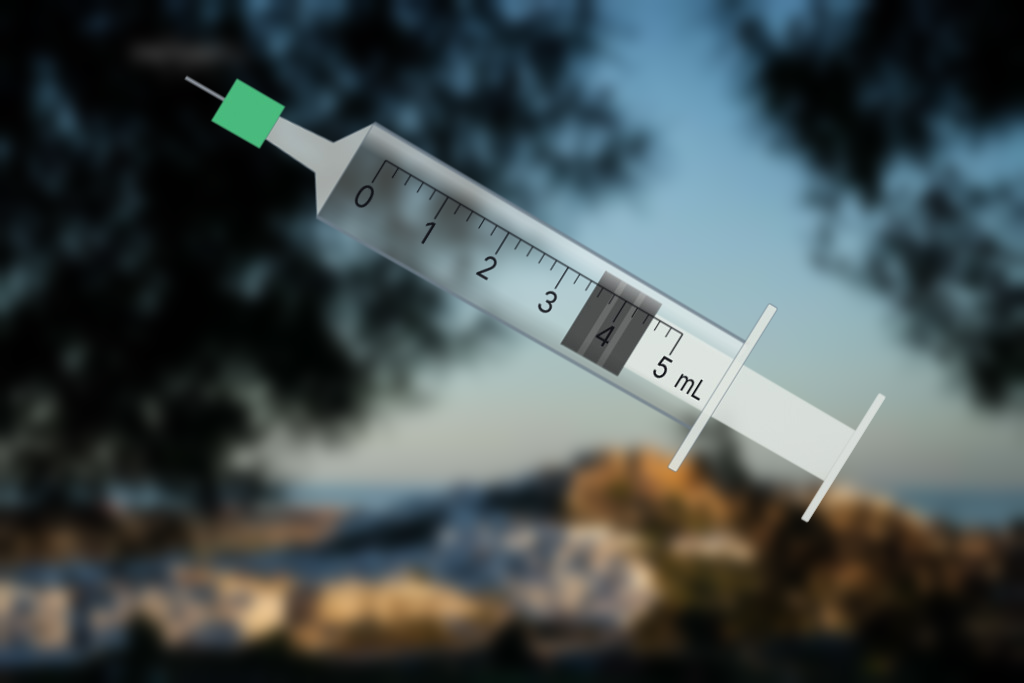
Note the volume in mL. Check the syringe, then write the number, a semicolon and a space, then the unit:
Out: 3.5; mL
